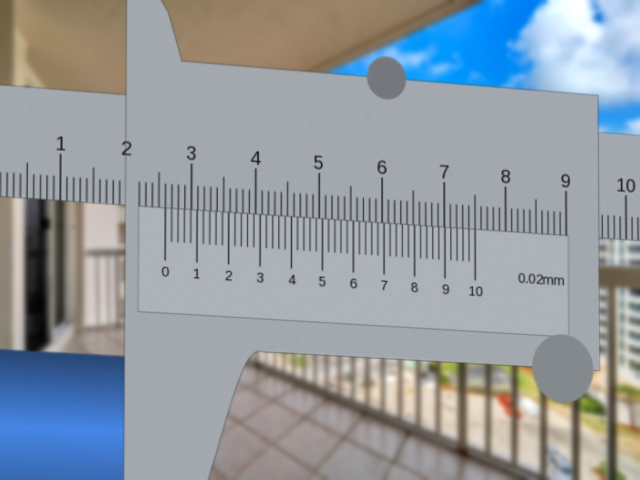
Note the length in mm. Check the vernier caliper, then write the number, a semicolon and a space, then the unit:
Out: 26.0; mm
